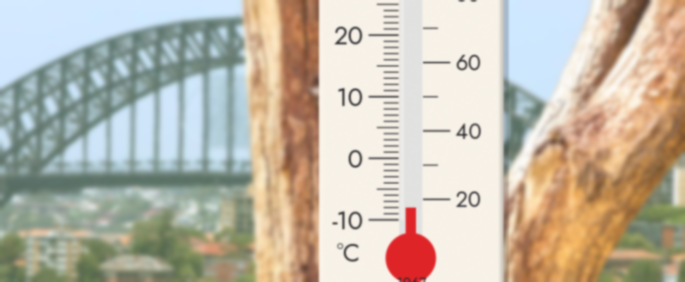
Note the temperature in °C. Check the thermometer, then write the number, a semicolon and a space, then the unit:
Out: -8; °C
